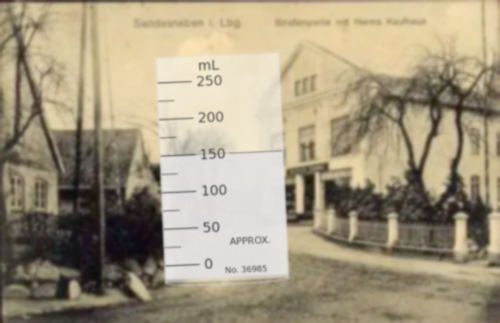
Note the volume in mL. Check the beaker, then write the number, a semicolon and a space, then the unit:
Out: 150; mL
